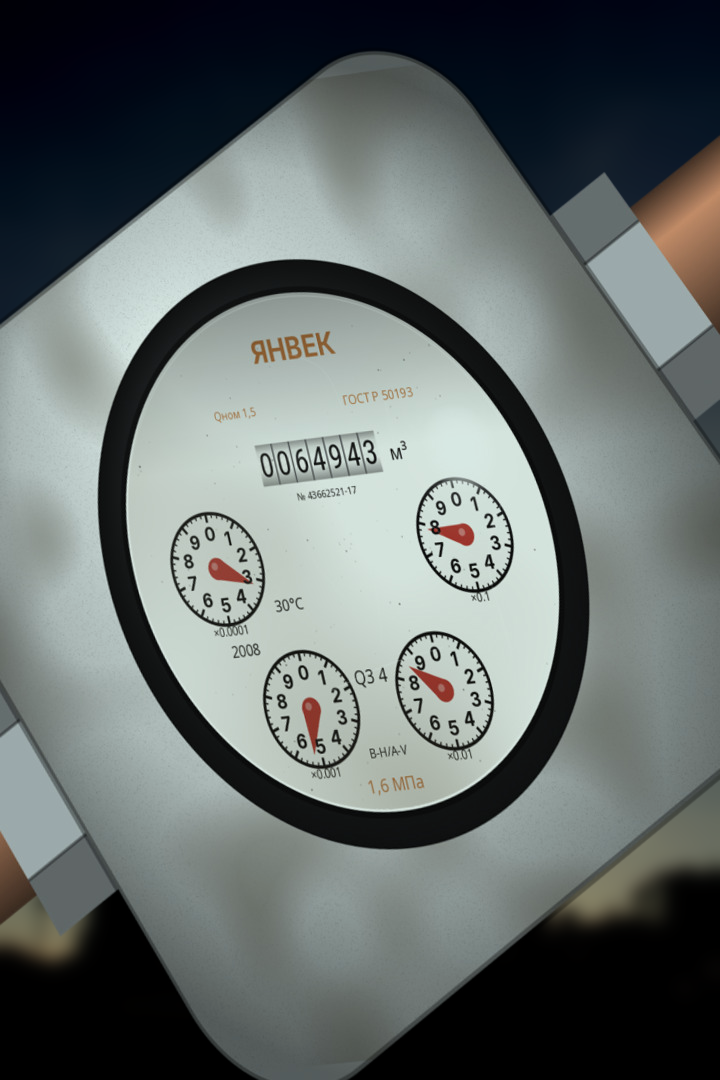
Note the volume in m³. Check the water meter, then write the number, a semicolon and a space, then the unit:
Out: 64943.7853; m³
